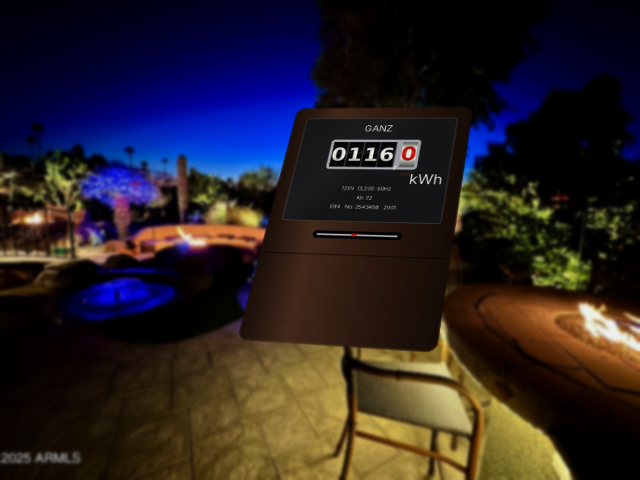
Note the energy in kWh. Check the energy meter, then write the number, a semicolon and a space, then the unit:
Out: 116.0; kWh
